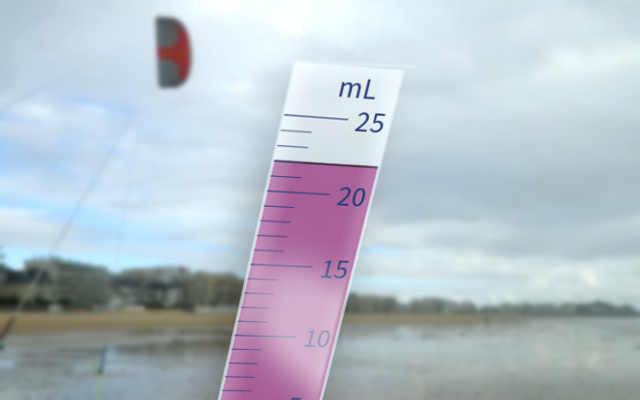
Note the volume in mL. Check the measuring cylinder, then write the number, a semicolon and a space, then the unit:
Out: 22; mL
